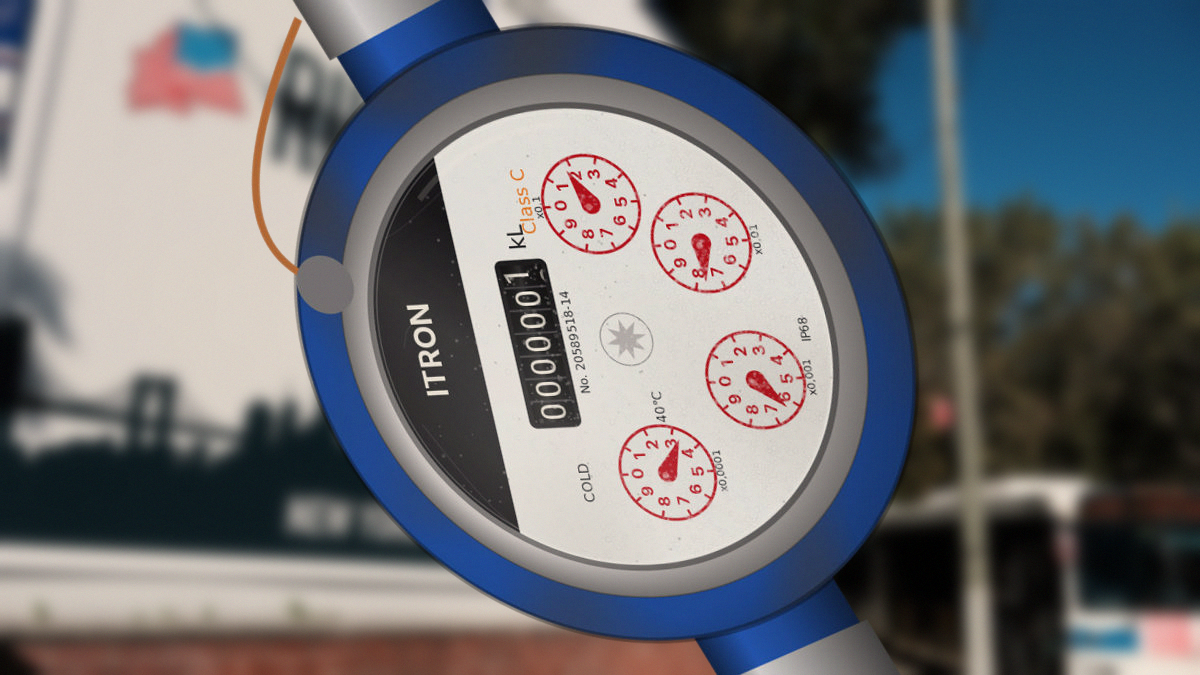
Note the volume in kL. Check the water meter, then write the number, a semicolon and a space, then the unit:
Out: 1.1763; kL
